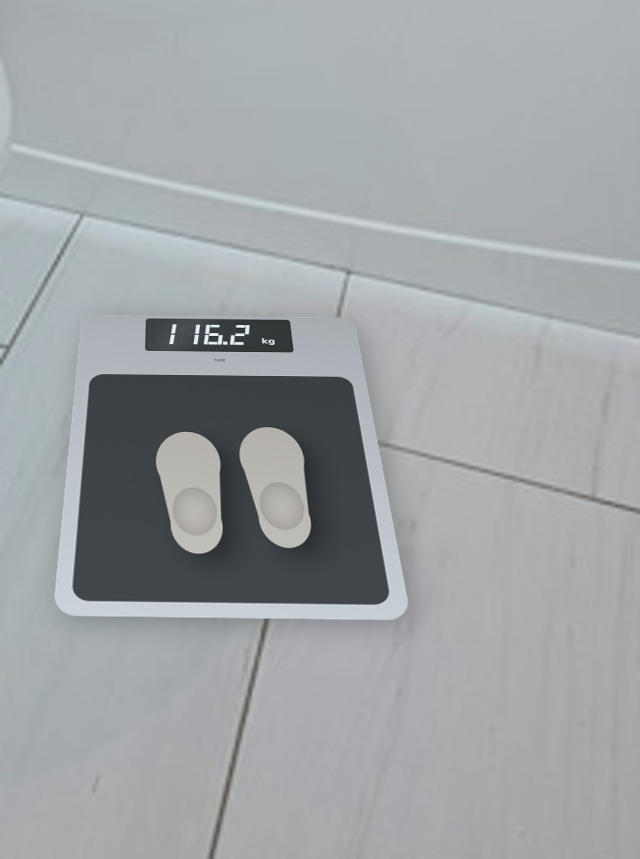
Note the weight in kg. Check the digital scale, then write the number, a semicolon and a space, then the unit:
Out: 116.2; kg
